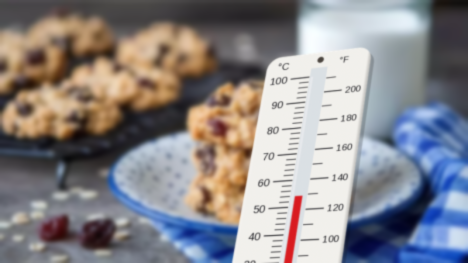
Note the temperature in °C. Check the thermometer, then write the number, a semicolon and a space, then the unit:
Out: 54; °C
